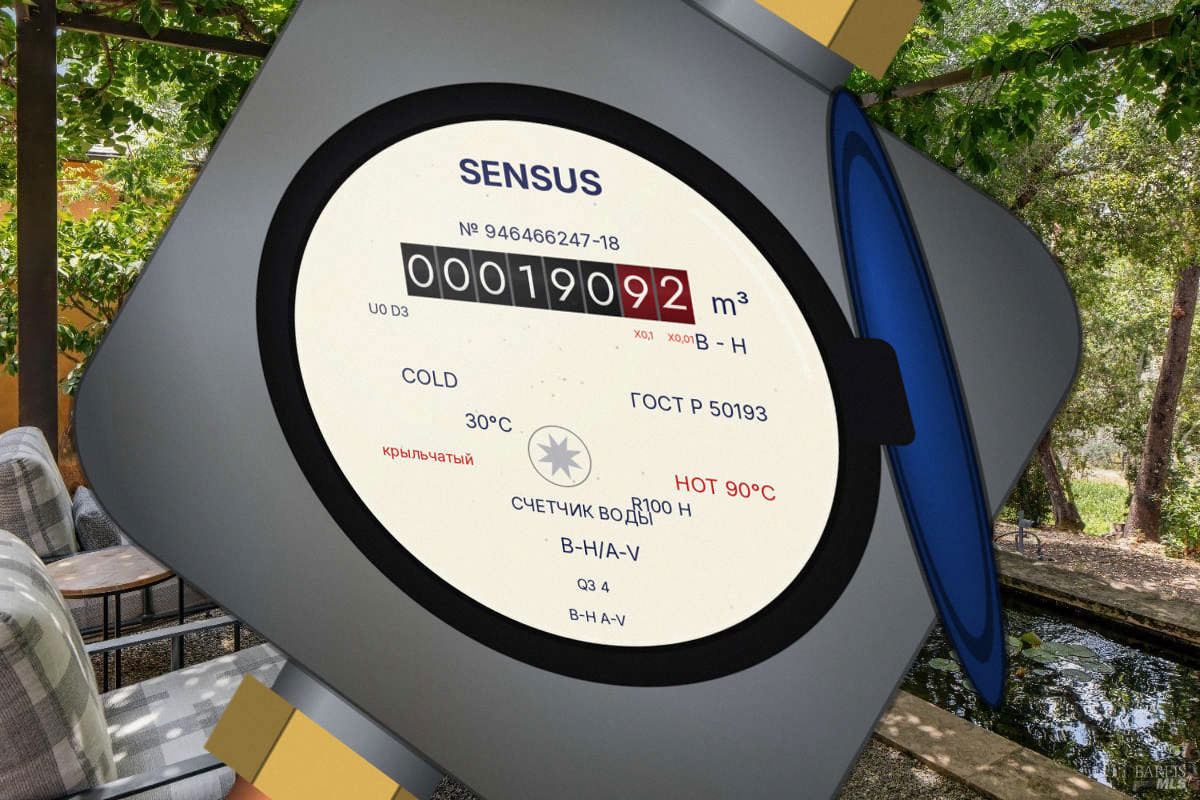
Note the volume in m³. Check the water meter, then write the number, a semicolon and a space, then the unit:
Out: 190.92; m³
